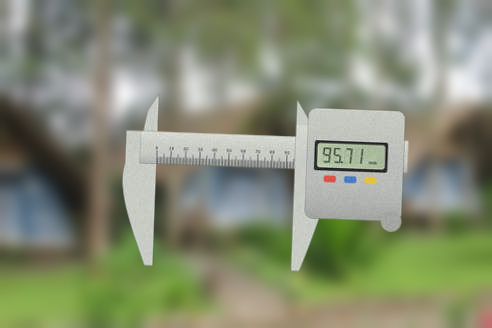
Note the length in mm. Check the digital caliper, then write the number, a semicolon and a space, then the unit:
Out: 95.71; mm
